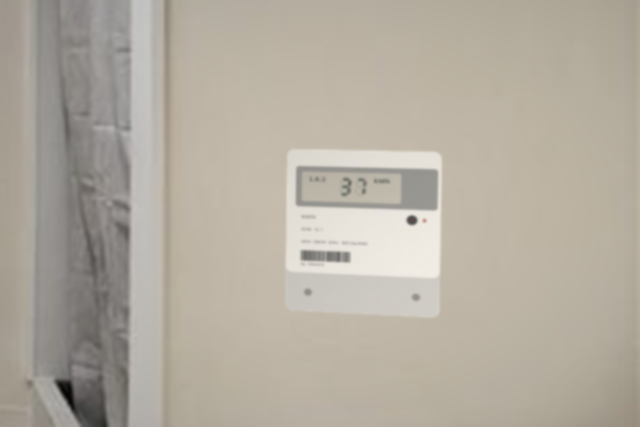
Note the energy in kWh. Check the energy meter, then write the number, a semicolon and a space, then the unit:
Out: 37; kWh
